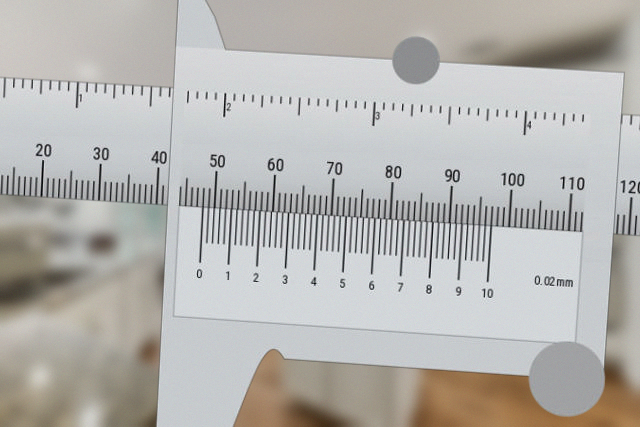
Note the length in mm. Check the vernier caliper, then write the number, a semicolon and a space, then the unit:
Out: 48.0; mm
